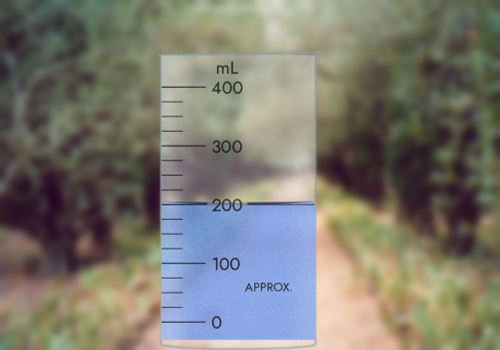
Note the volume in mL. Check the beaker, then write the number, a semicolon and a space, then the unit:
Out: 200; mL
